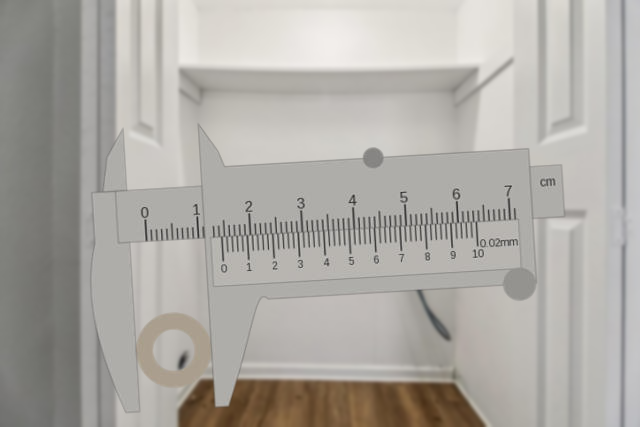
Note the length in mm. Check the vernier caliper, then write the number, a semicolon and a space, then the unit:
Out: 14.5; mm
